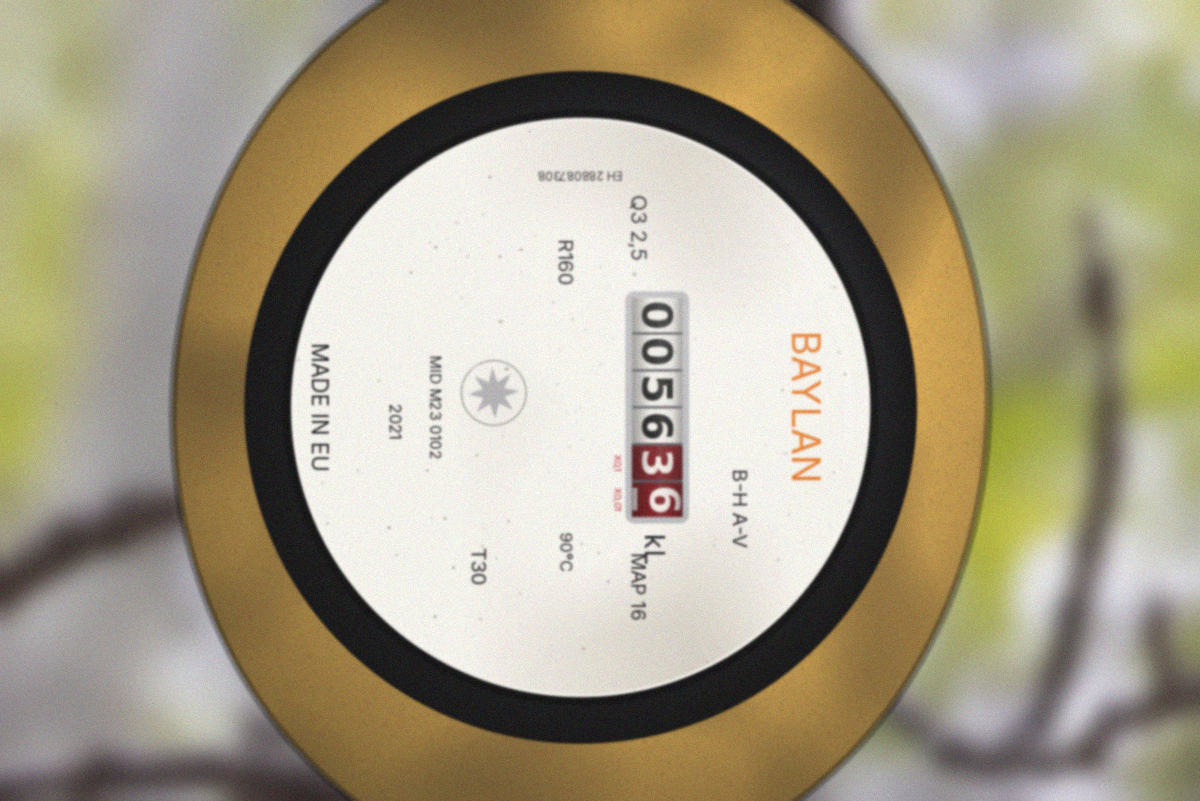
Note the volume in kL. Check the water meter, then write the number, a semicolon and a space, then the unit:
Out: 56.36; kL
